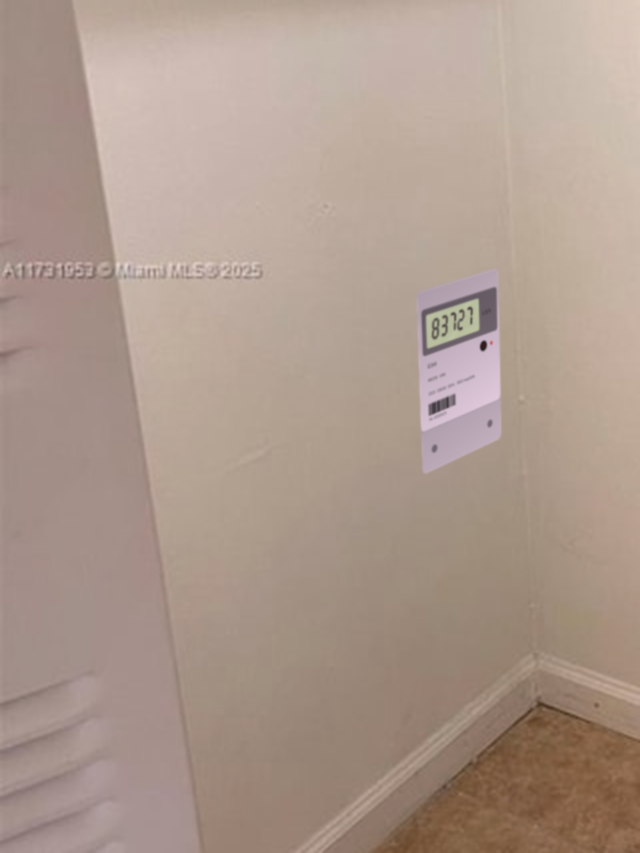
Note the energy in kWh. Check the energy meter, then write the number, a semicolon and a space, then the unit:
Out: 83727; kWh
